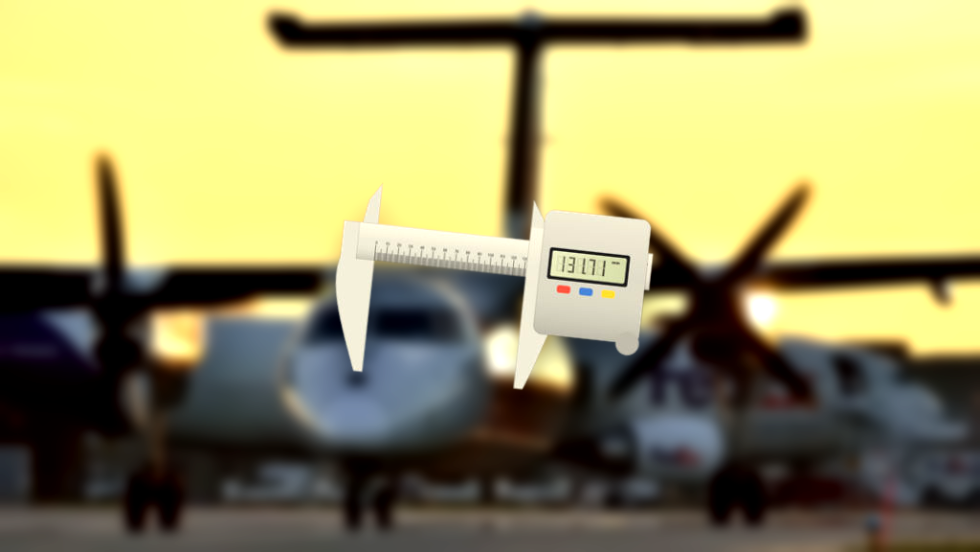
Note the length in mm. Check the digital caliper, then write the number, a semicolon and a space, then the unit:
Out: 131.71; mm
